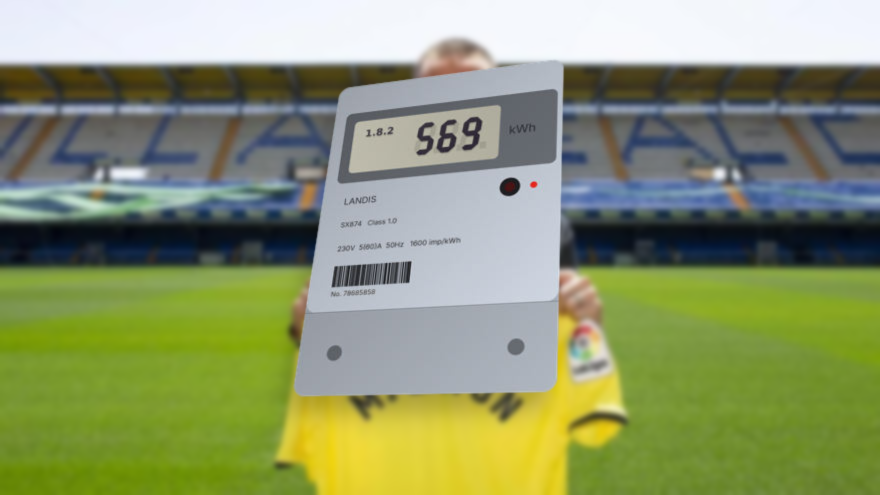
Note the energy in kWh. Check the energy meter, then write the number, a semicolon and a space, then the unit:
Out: 569; kWh
